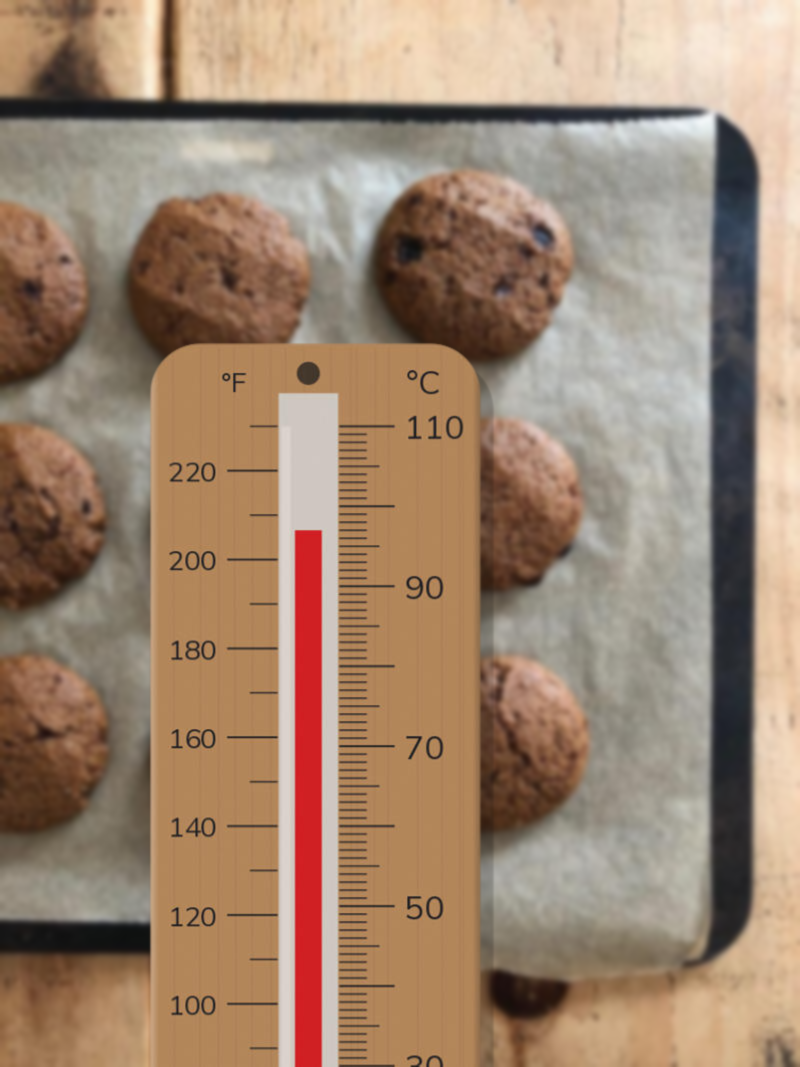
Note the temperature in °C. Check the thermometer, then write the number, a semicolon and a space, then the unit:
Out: 97; °C
